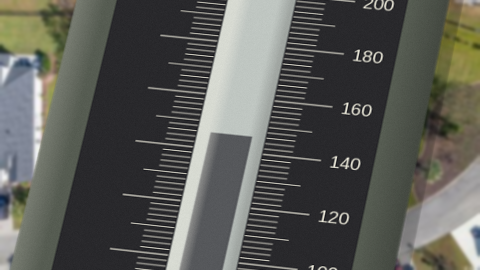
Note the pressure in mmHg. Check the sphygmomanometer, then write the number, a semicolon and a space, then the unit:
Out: 146; mmHg
